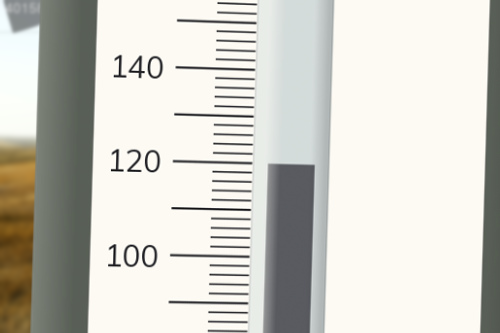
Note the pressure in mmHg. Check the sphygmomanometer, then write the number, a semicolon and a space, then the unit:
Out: 120; mmHg
